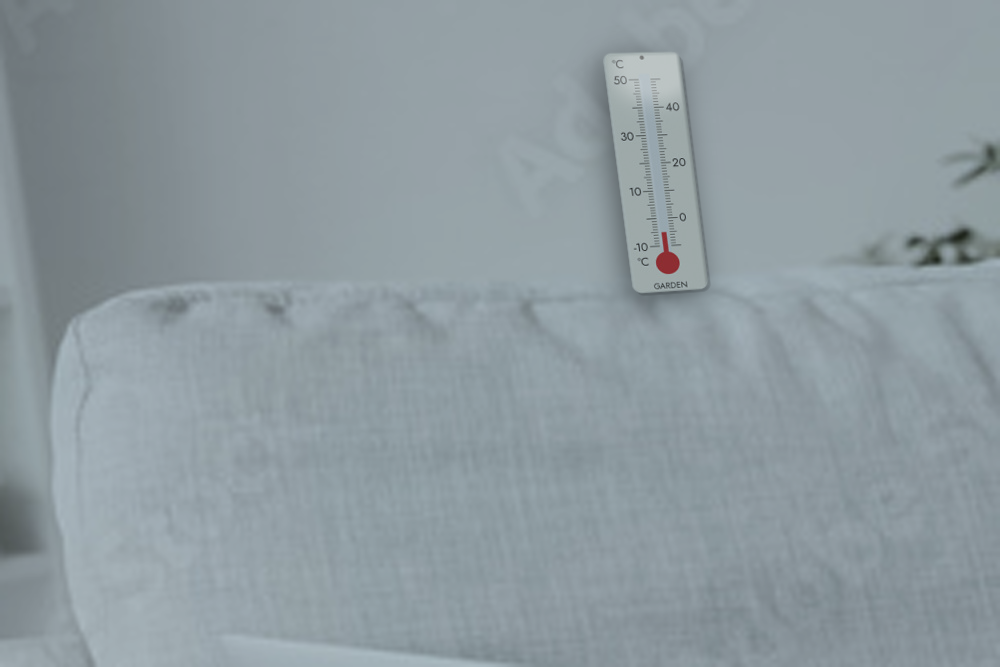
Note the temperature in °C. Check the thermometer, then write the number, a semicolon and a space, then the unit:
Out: -5; °C
